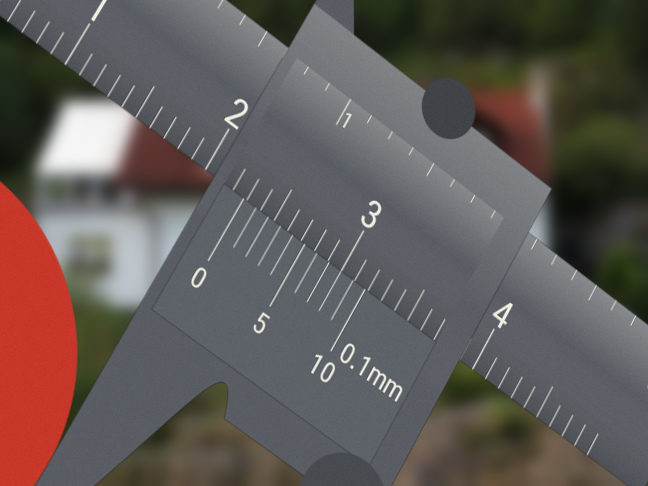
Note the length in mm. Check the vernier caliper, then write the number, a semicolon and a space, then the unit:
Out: 22.8; mm
